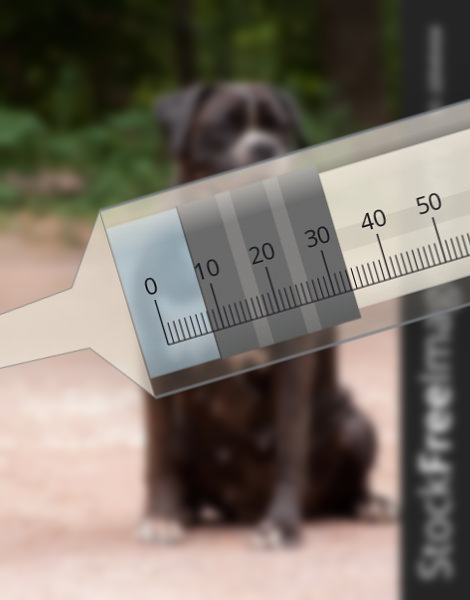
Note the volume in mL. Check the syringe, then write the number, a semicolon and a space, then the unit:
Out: 8; mL
